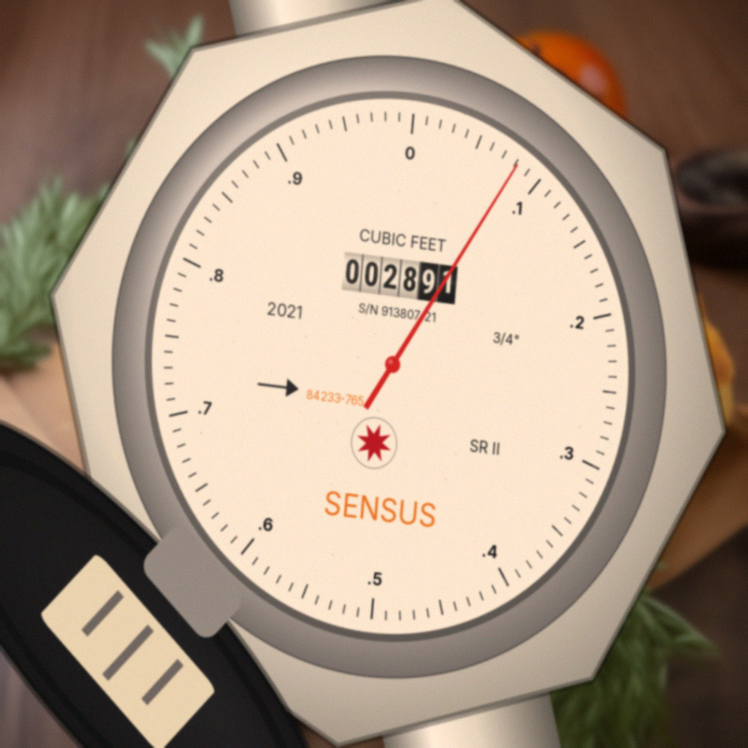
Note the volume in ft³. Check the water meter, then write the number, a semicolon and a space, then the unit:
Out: 2891.08; ft³
